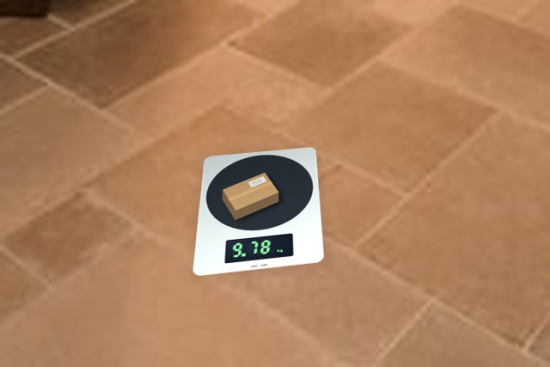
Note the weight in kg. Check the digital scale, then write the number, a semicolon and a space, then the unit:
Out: 9.78; kg
